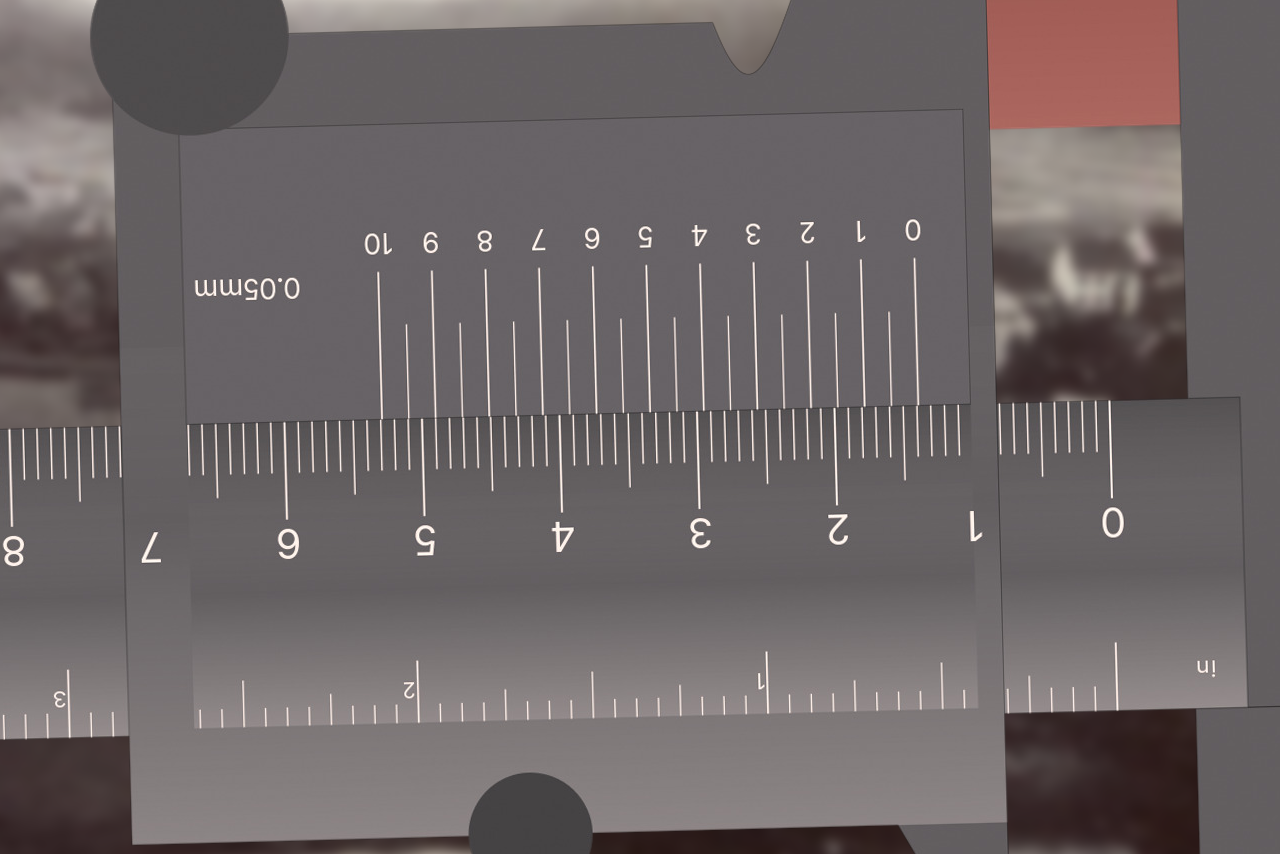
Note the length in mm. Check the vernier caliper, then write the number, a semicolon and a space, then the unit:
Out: 13.9; mm
